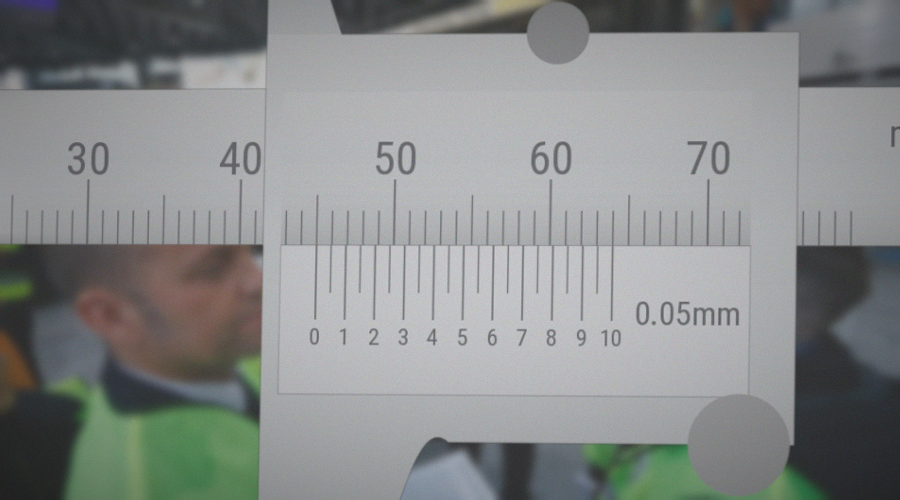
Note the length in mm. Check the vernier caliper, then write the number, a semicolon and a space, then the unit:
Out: 45.0; mm
